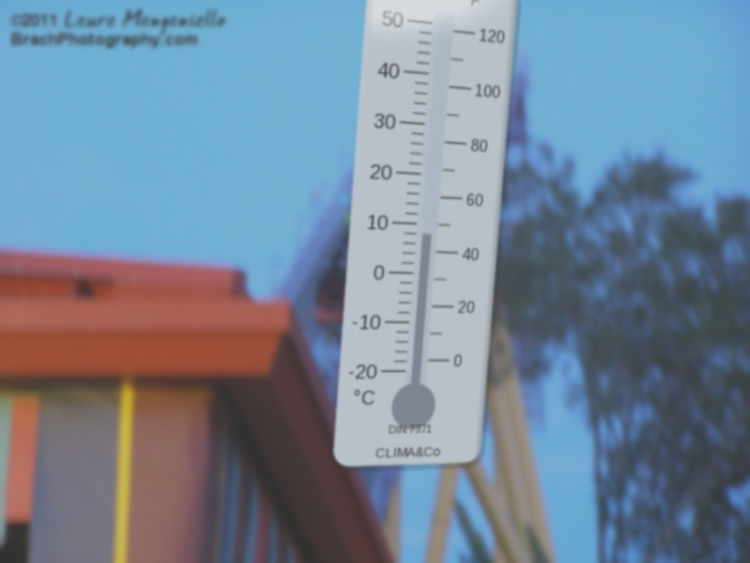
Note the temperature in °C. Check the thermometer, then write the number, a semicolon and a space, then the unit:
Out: 8; °C
